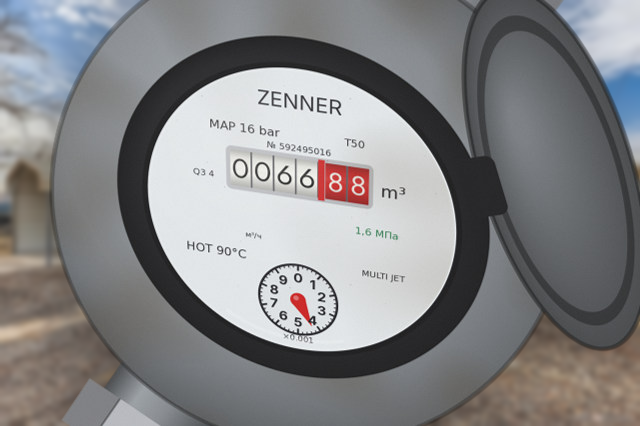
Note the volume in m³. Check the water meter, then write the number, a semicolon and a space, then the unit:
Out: 66.884; m³
